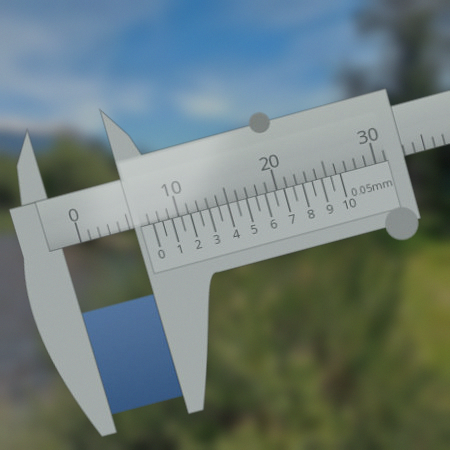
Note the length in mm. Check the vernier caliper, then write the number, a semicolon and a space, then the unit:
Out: 7.4; mm
